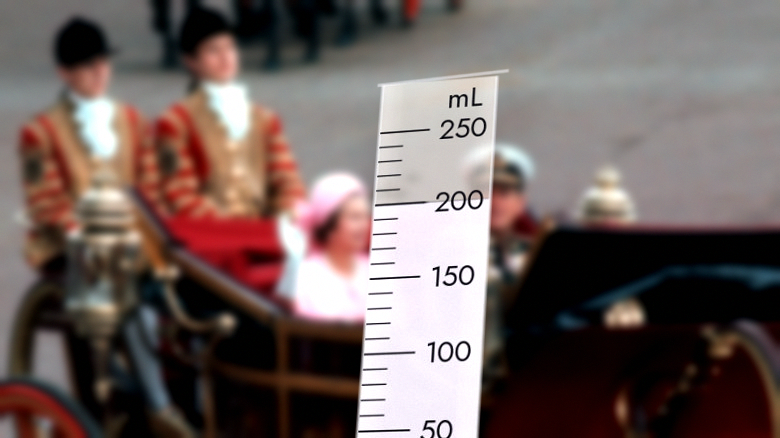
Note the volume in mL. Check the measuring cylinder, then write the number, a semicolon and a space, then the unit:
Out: 200; mL
